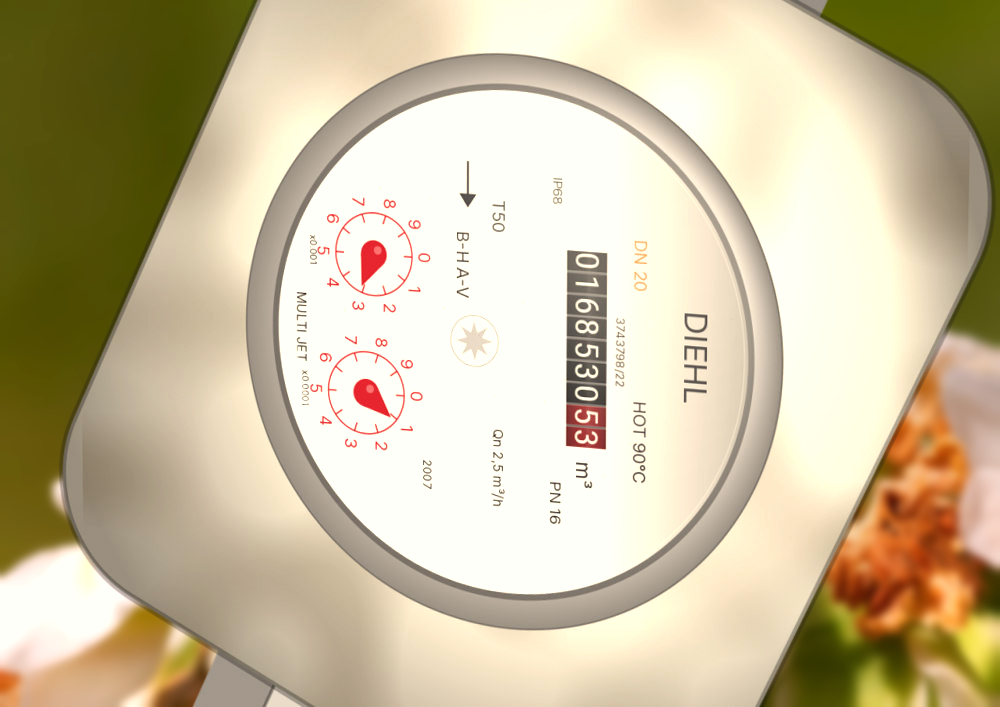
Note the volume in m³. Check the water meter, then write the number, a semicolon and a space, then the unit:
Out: 168530.5331; m³
